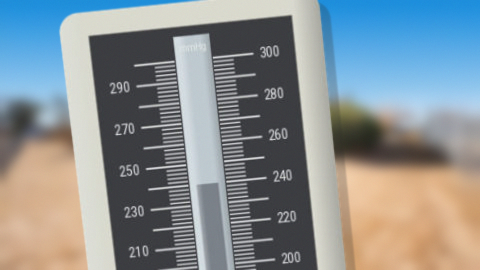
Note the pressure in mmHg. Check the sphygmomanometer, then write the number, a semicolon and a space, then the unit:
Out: 240; mmHg
